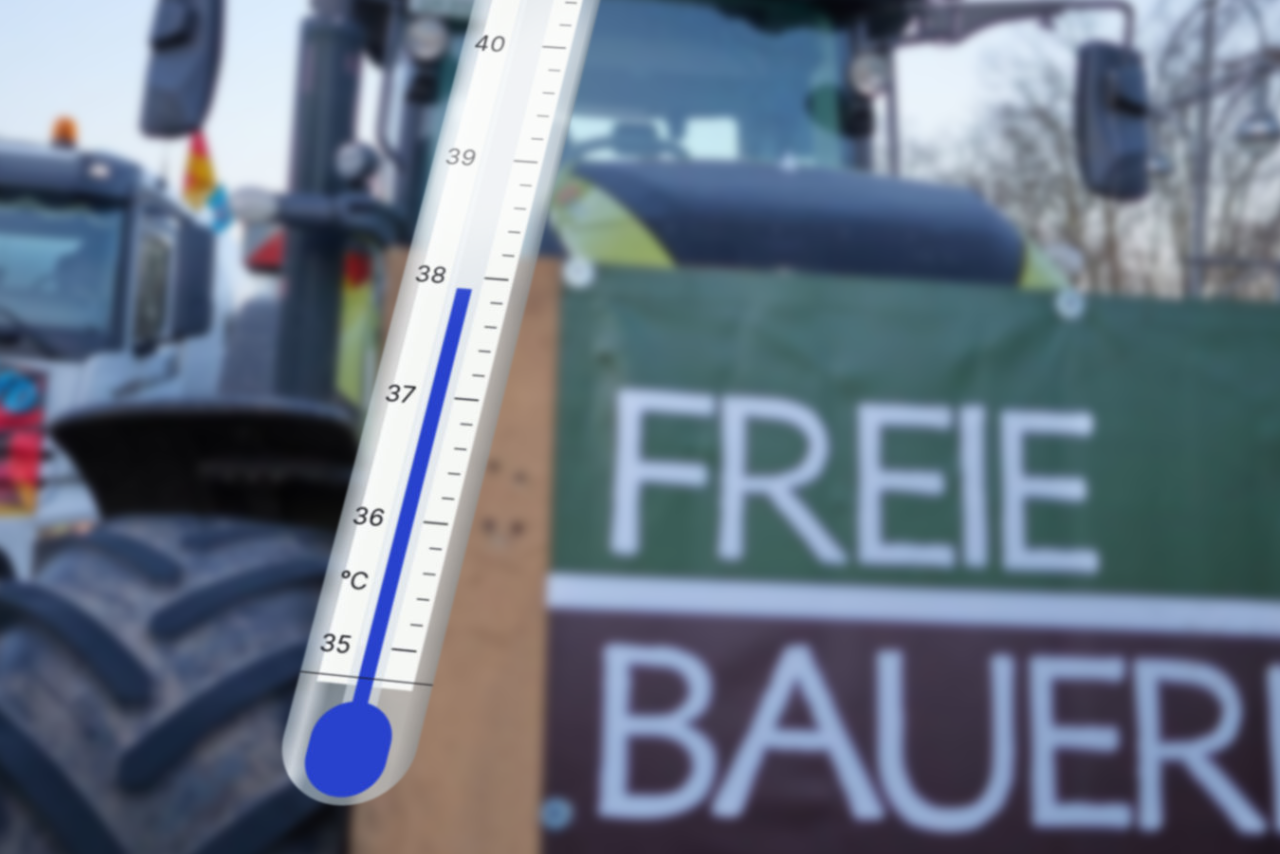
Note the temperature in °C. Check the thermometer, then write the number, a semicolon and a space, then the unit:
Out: 37.9; °C
